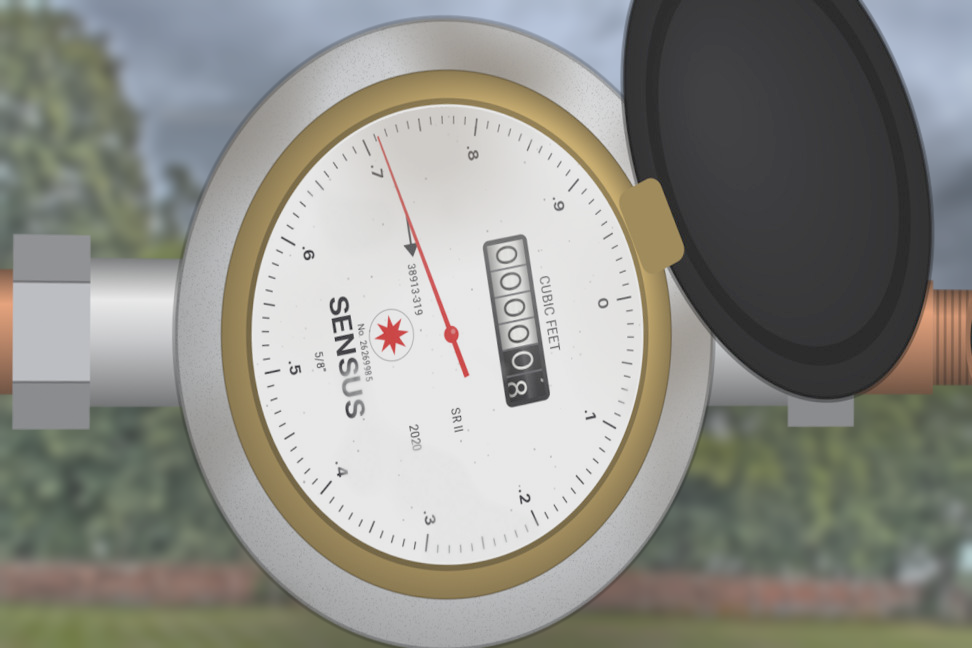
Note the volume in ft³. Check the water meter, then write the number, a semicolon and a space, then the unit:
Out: 7.71; ft³
